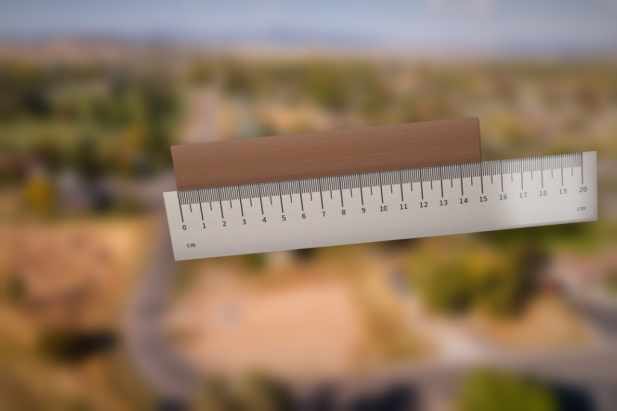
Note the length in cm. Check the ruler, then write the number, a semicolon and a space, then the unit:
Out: 15; cm
